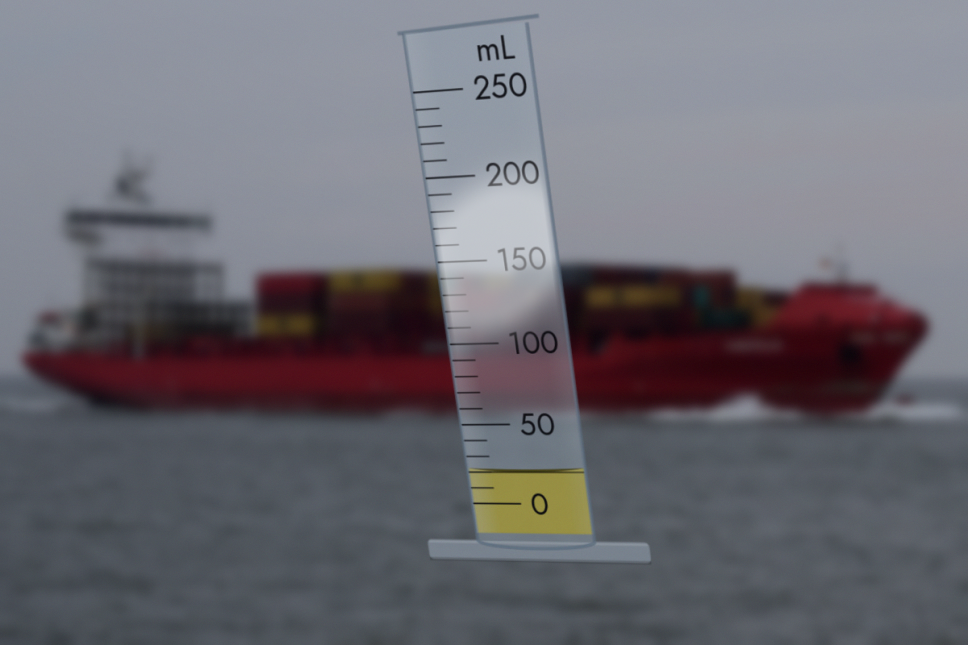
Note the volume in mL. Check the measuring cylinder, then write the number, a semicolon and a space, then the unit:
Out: 20; mL
